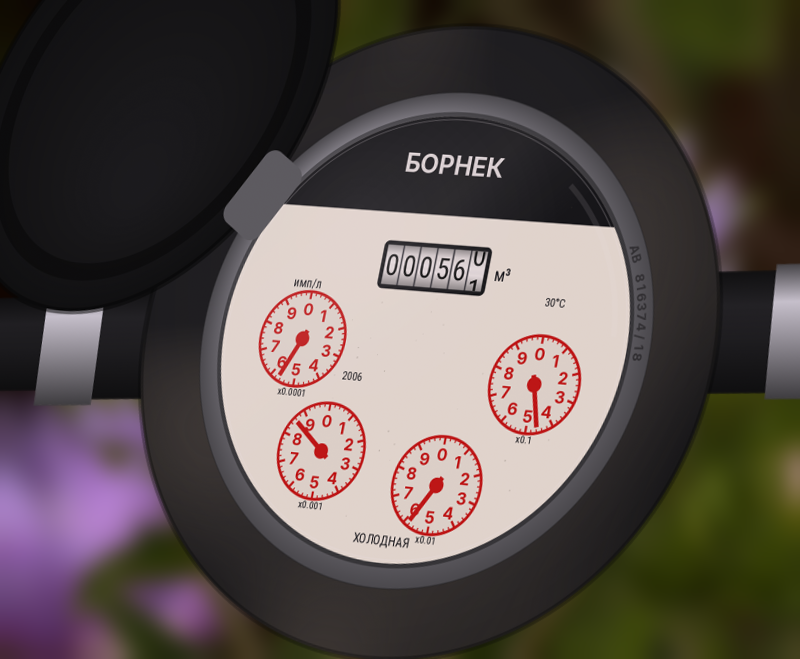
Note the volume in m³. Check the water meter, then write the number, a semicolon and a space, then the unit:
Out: 560.4585; m³
